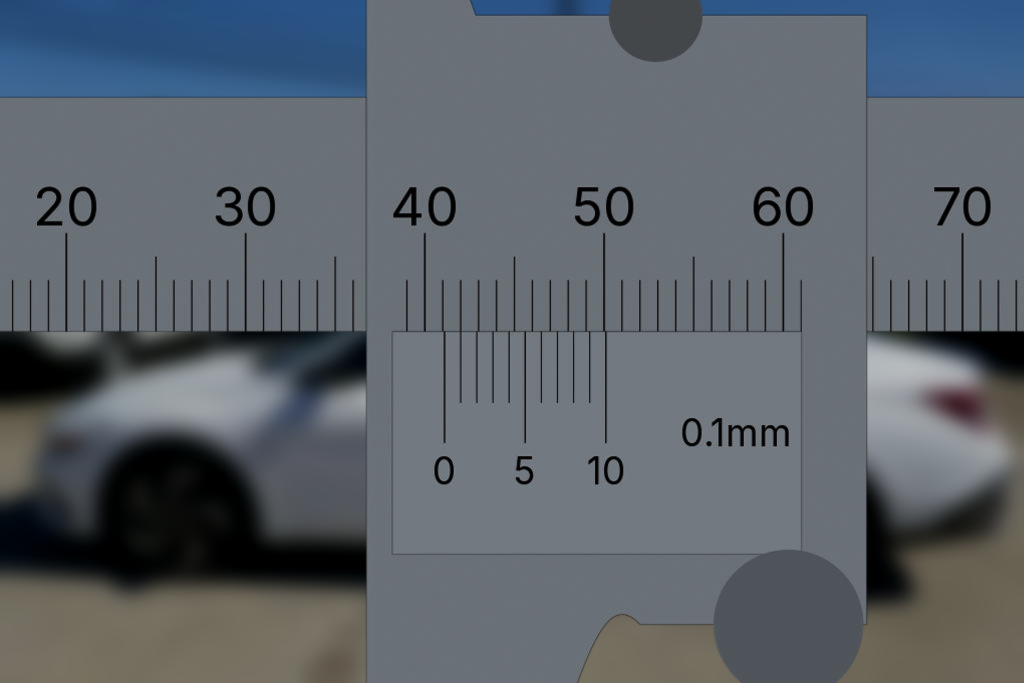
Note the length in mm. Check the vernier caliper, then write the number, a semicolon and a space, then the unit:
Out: 41.1; mm
